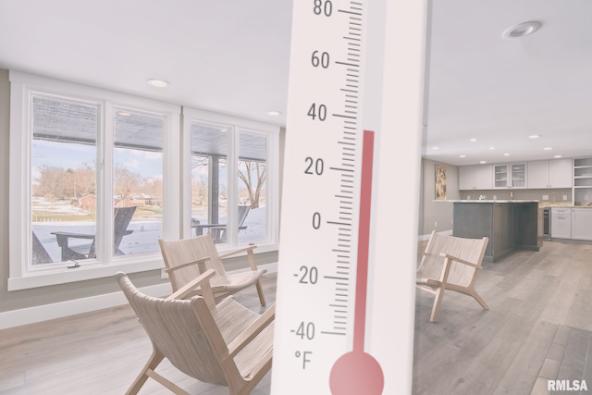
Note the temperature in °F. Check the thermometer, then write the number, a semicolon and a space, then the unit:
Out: 36; °F
